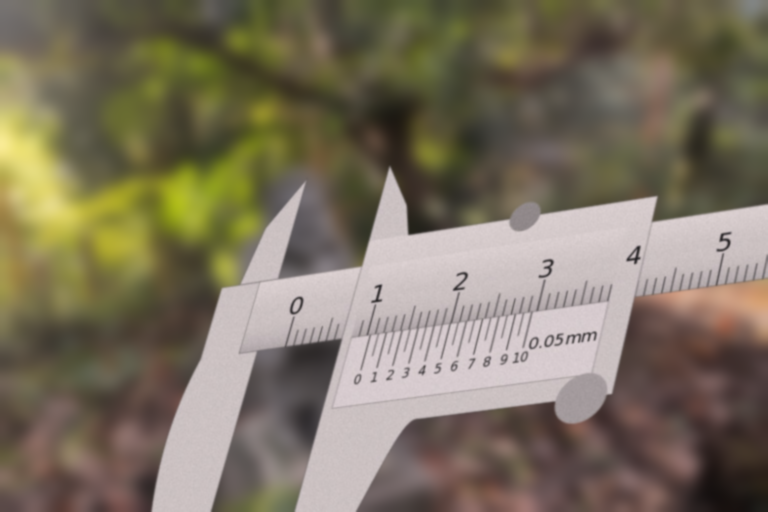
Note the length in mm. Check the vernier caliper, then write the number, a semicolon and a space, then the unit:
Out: 10.4; mm
